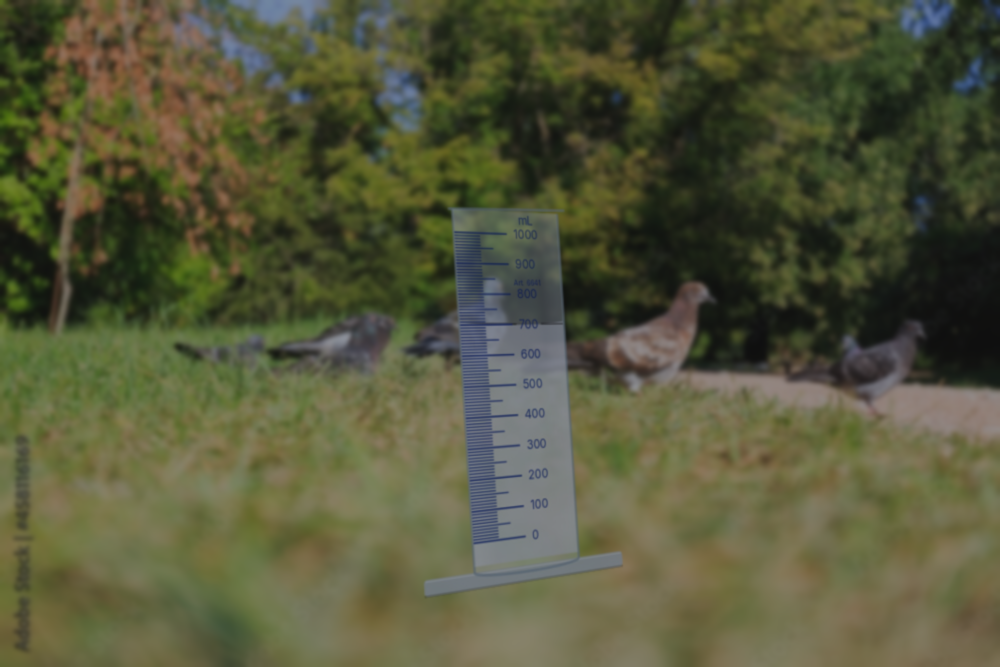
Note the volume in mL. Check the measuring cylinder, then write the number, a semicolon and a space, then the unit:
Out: 700; mL
